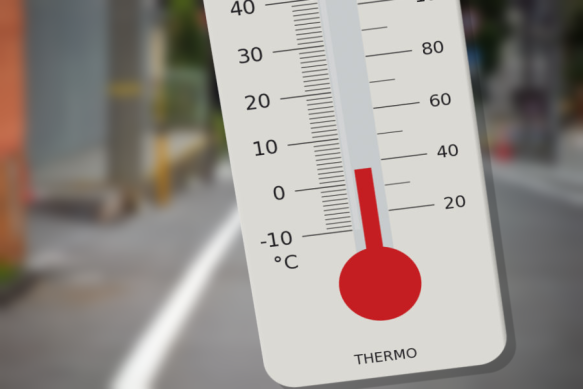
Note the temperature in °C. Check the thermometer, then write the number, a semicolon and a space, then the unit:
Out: 3; °C
